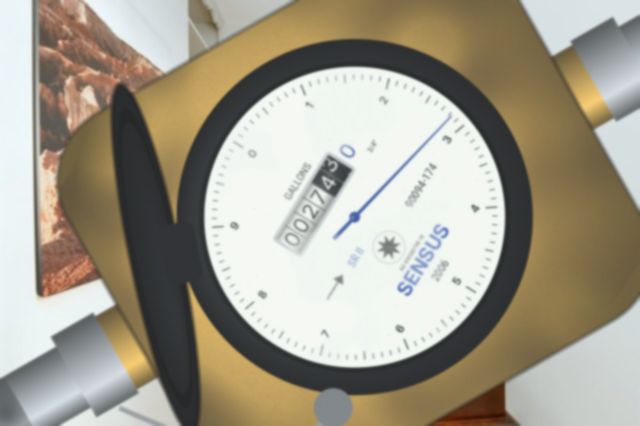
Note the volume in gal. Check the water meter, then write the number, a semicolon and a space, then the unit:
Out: 27432.8; gal
